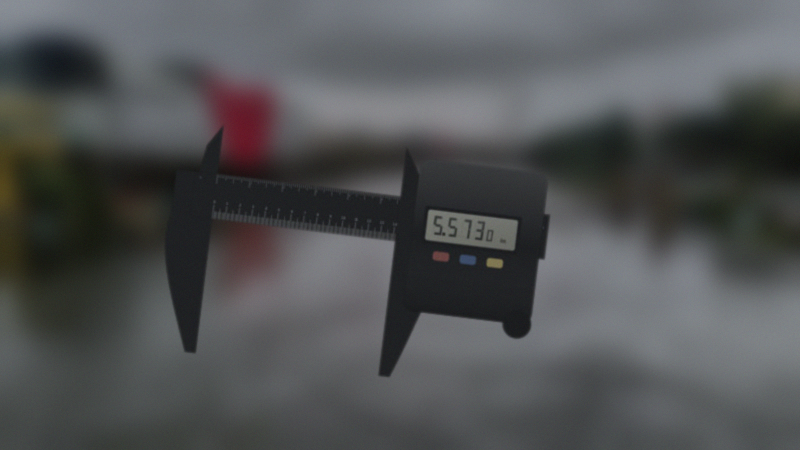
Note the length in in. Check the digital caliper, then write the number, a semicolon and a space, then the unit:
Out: 5.5730; in
